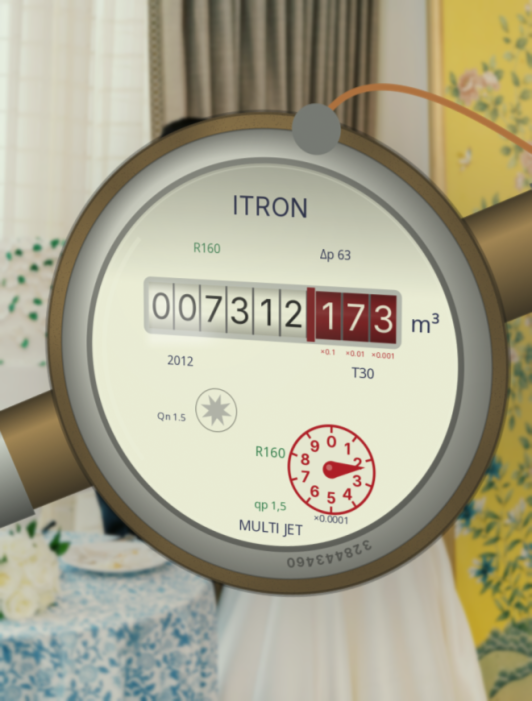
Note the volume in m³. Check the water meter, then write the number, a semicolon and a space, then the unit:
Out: 7312.1732; m³
